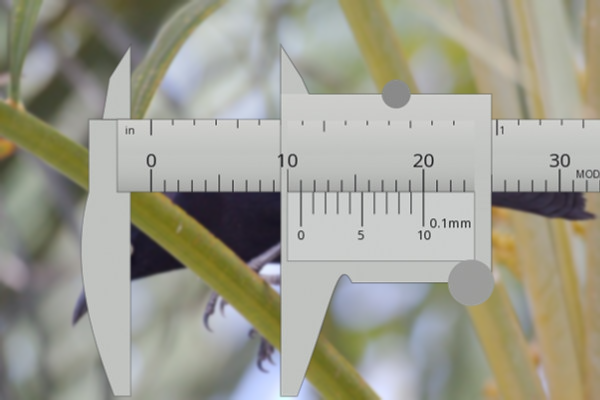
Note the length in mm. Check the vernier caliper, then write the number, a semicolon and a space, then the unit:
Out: 11.0; mm
